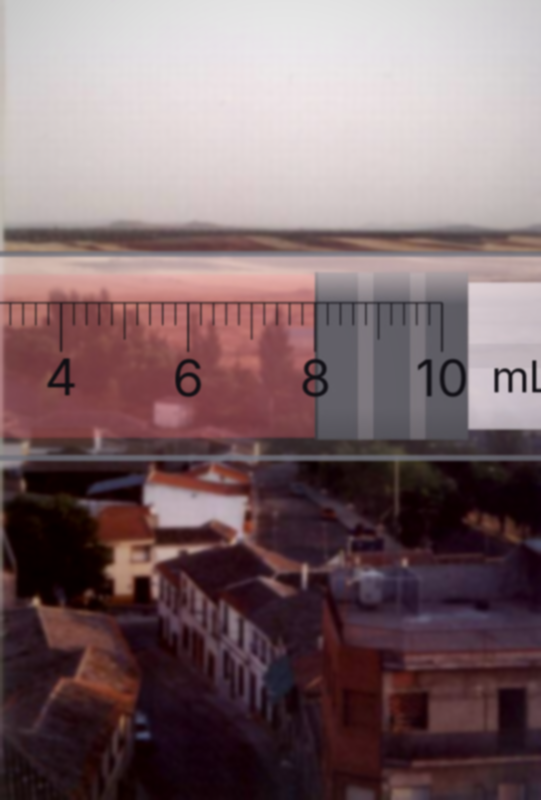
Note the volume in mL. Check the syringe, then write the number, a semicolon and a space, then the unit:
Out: 8; mL
